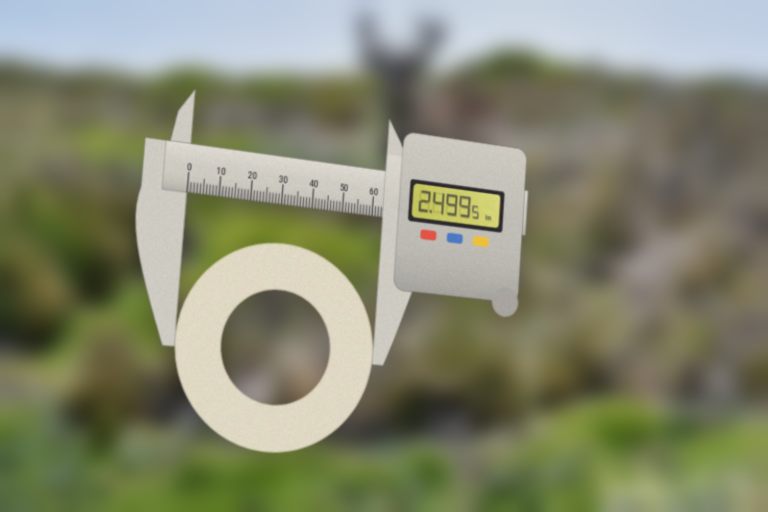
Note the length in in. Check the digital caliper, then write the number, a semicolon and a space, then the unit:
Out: 2.4995; in
